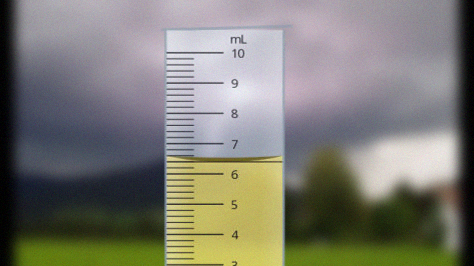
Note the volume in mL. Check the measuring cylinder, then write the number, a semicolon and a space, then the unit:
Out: 6.4; mL
